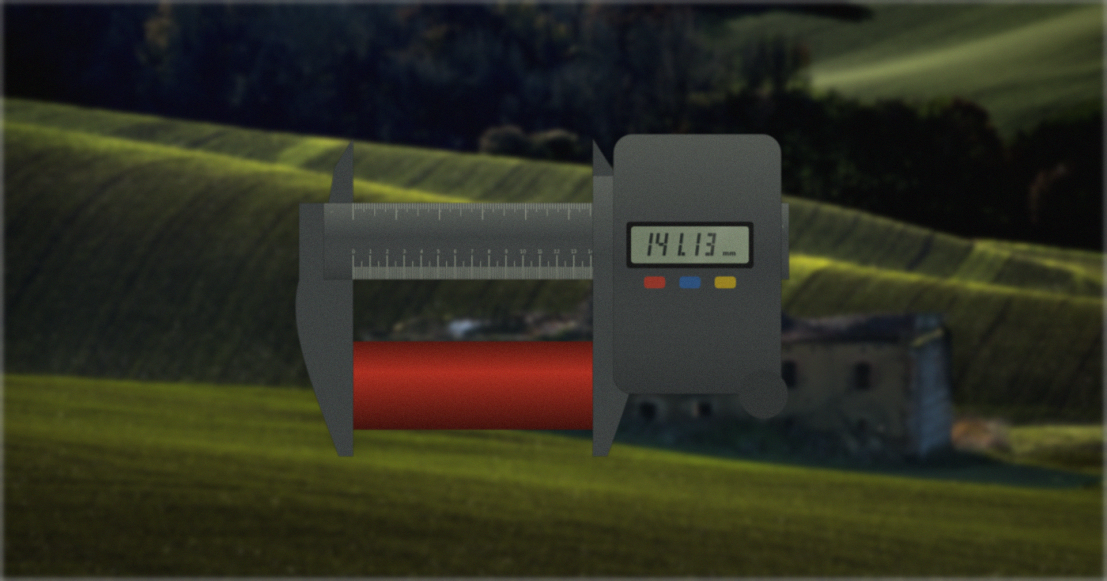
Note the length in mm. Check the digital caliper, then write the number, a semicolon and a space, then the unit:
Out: 141.13; mm
